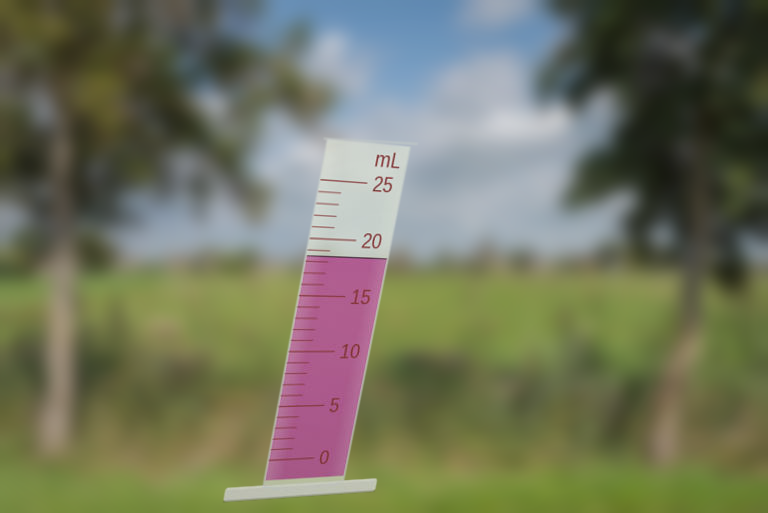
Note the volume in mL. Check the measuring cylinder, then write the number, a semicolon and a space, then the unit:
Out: 18.5; mL
